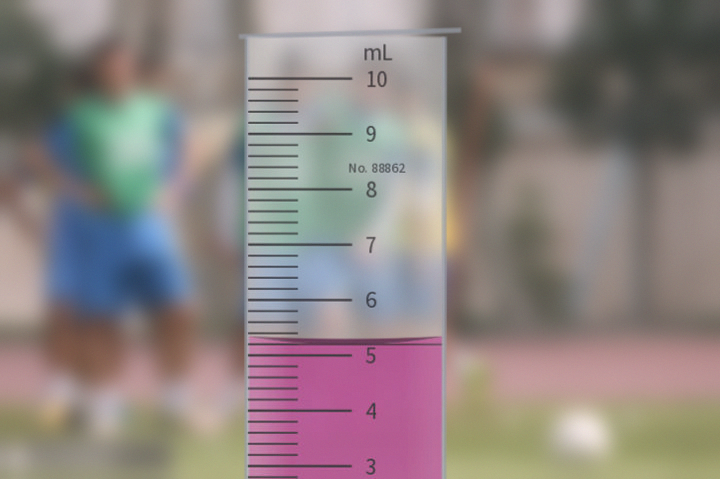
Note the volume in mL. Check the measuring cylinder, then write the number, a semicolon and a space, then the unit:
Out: 5.2; mL
